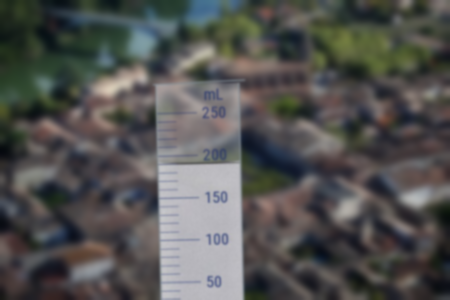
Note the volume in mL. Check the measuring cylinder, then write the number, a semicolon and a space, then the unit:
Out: 190; mL
